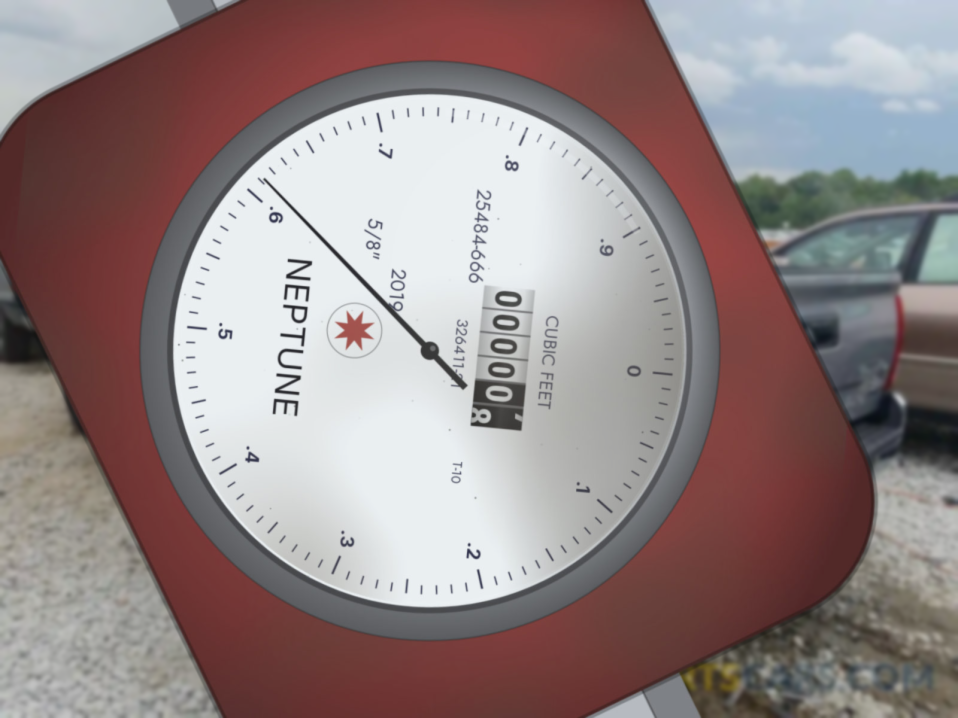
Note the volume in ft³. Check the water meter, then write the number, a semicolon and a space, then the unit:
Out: 7.61; ft³
